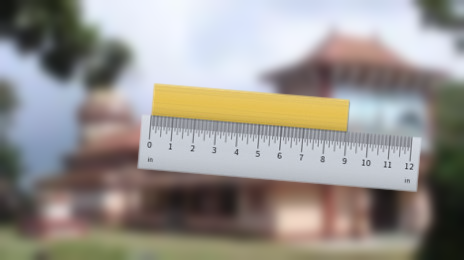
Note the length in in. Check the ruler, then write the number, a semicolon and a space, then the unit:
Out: 9; in
